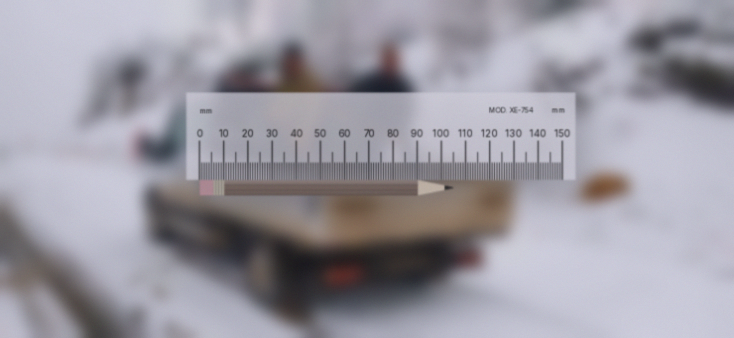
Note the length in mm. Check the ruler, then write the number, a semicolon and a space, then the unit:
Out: 105; mm
